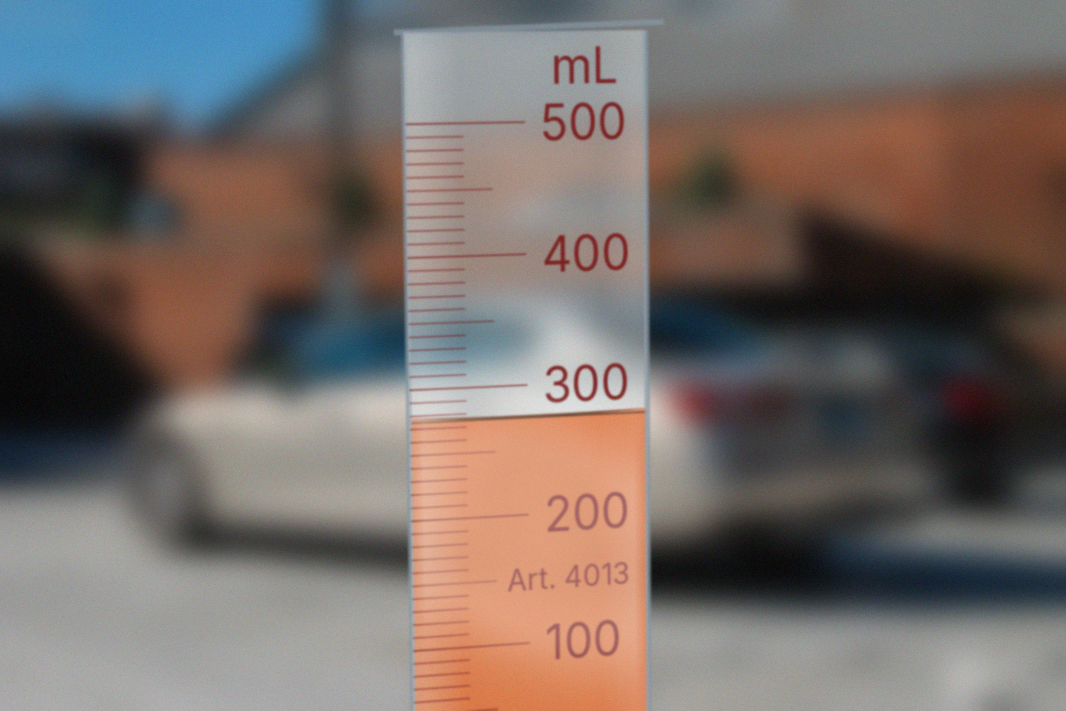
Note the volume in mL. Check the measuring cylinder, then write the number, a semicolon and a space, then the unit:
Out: 275; mL
